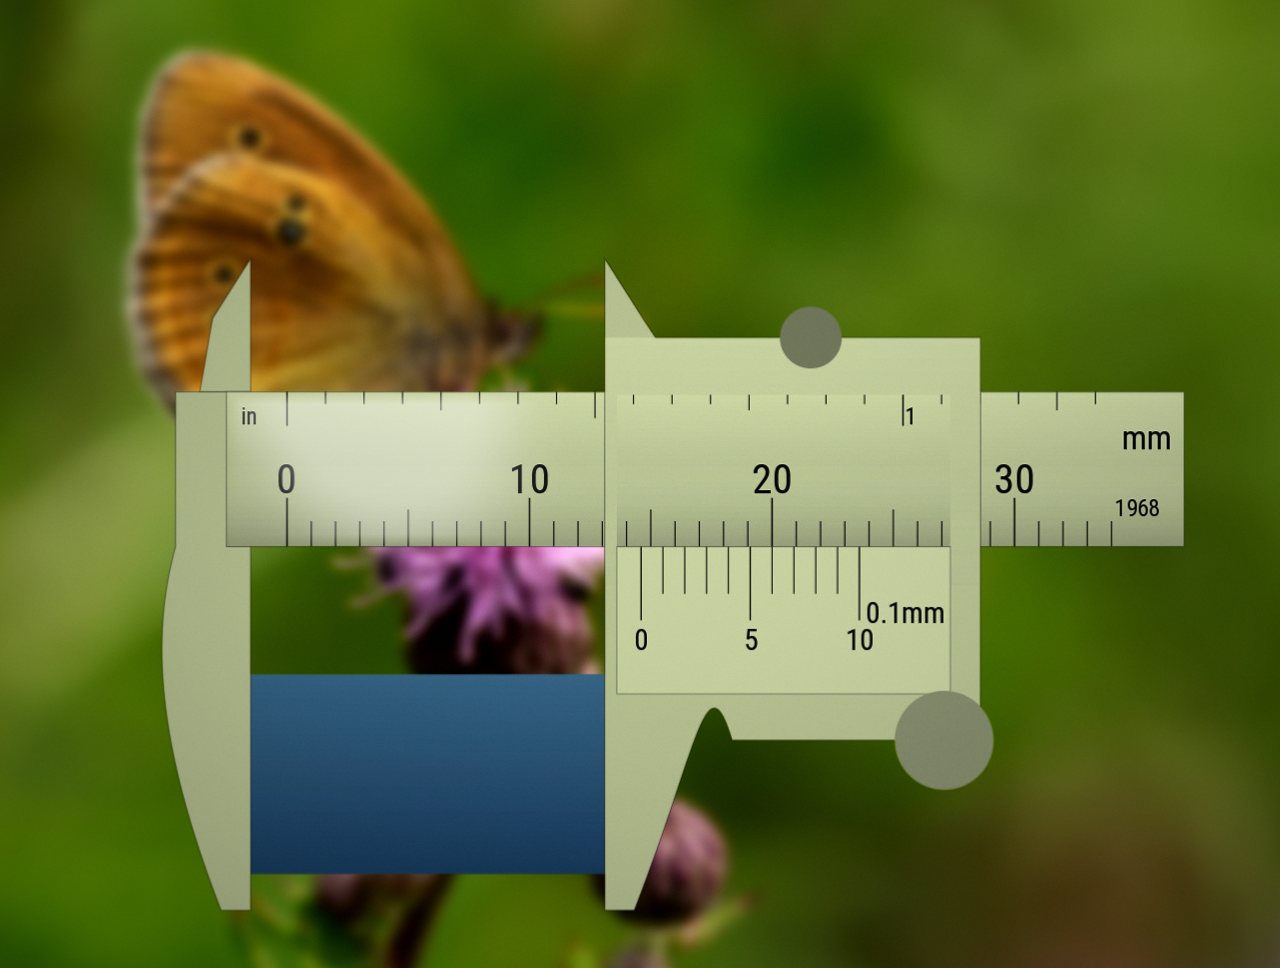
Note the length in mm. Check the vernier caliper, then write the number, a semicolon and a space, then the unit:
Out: 14.6; mm
